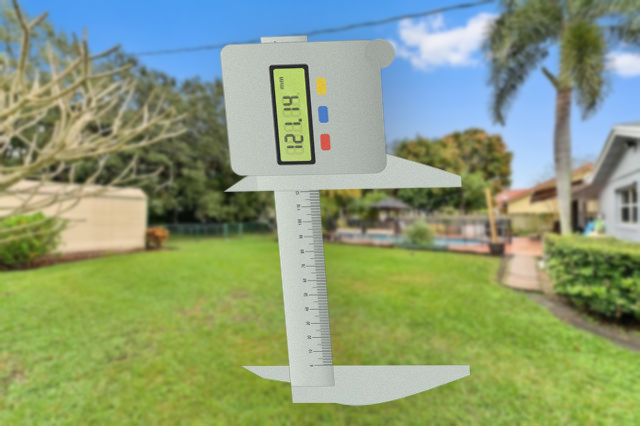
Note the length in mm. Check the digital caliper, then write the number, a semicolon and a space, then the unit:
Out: 121.14; mm
